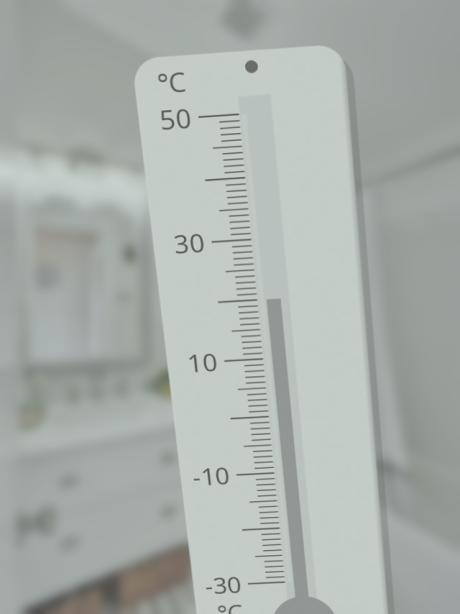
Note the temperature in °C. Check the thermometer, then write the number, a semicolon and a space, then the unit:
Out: 20; °C
